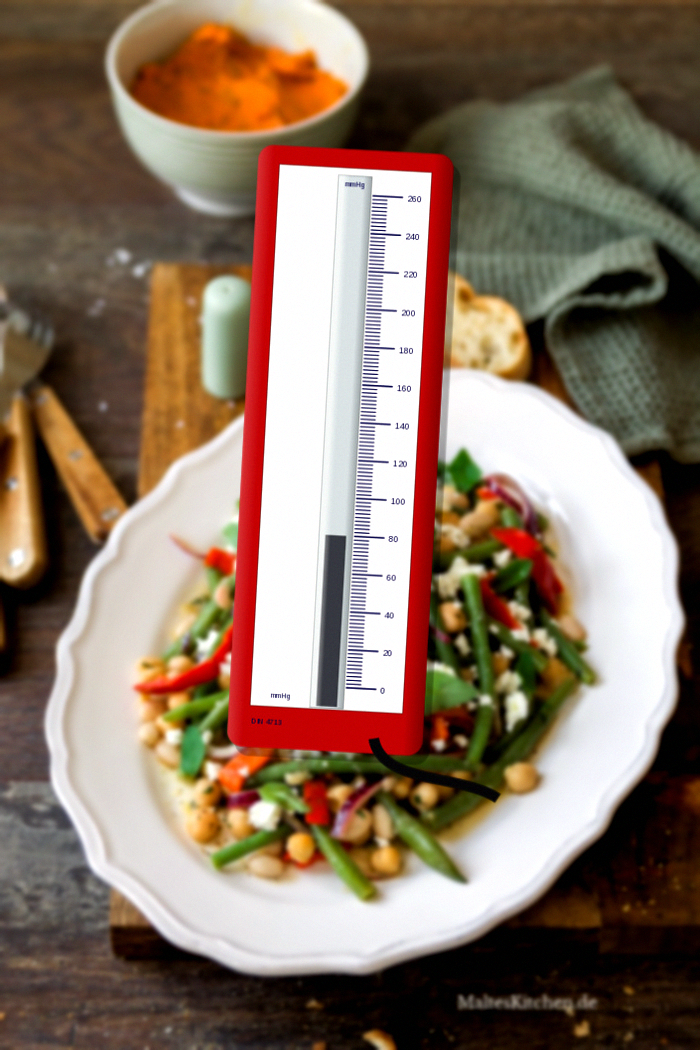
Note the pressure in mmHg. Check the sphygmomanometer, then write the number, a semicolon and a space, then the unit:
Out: 80; mmHg
